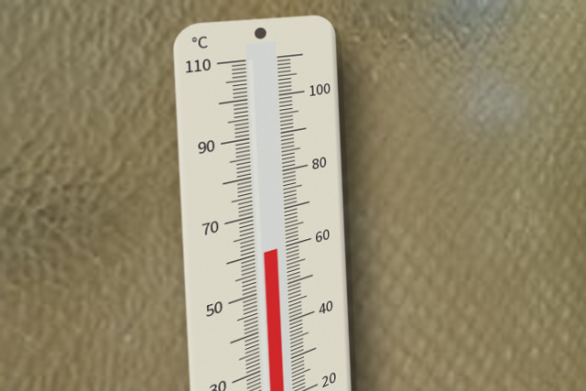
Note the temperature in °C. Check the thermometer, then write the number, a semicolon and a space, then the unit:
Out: 60; °C
